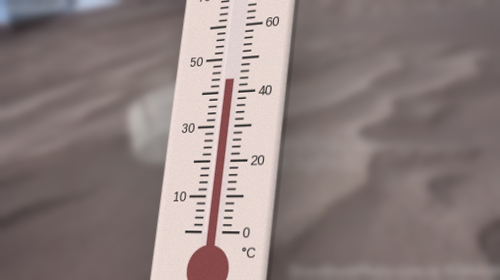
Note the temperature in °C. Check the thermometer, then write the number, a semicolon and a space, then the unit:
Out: 44; °C
